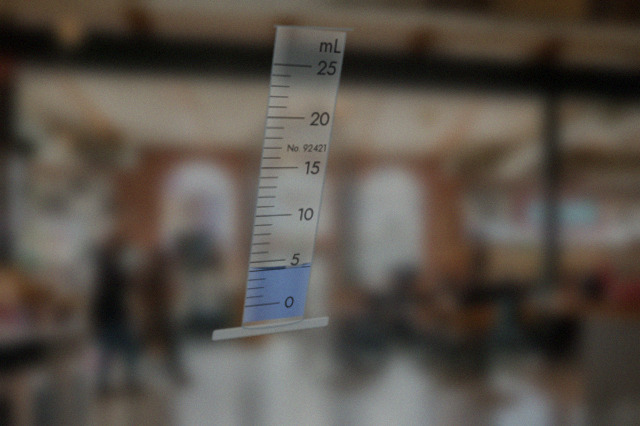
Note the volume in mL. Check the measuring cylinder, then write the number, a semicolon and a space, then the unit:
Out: 4; mL
